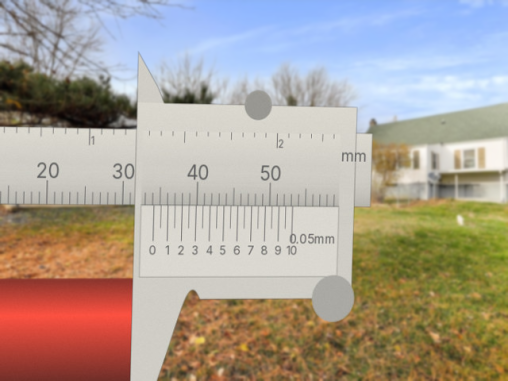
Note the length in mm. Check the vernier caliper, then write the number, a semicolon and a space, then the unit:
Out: 34.2; mm
